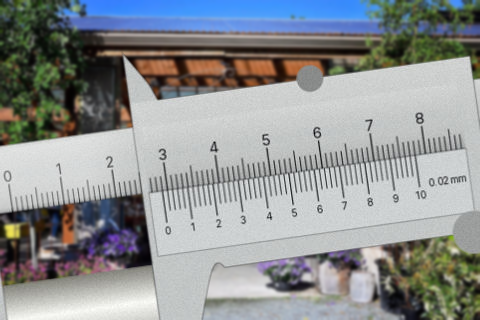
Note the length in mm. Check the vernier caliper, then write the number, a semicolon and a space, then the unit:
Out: 29.0; mm
